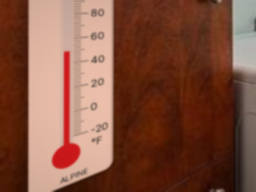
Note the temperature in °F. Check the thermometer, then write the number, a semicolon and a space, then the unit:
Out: 50; °F
